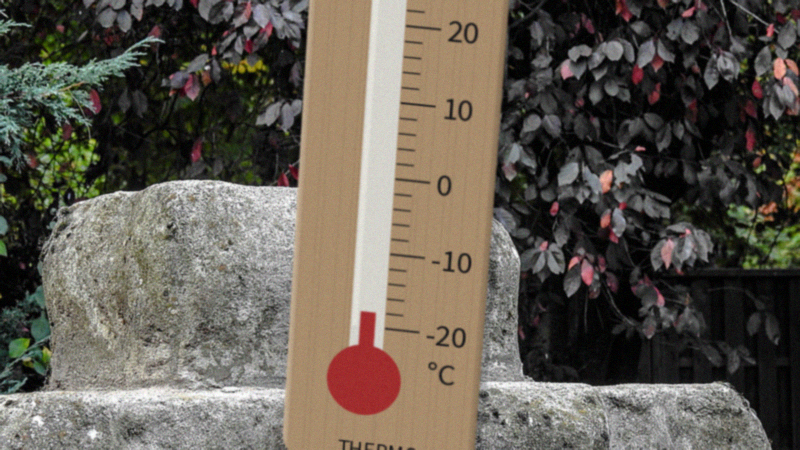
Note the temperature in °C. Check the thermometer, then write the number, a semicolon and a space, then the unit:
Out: -18; °C
